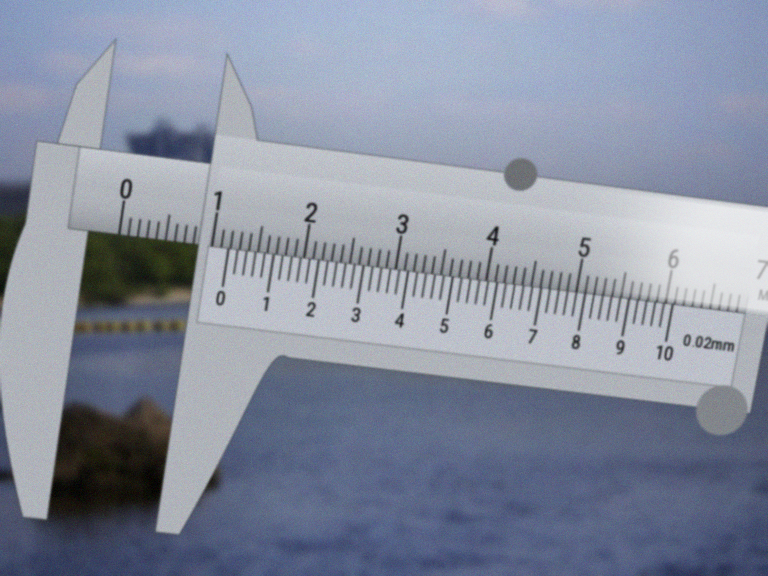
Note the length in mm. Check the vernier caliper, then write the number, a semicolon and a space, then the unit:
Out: 11.8; mm
